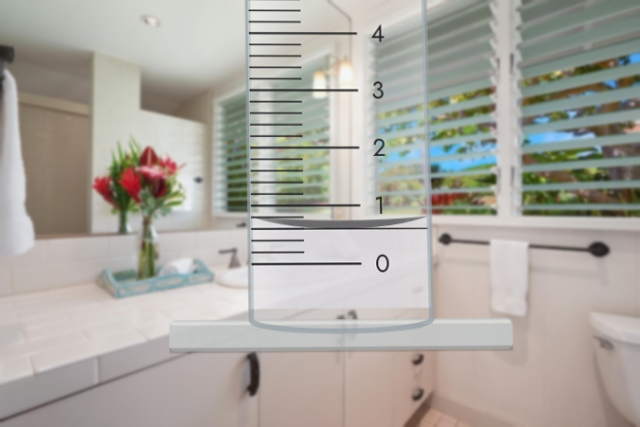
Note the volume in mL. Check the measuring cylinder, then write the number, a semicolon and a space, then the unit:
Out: 0.6; mL
